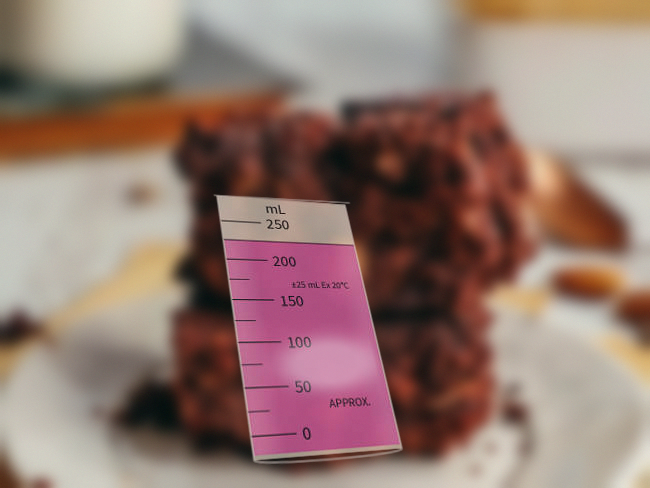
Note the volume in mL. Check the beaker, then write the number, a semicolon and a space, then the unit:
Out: 225; mL
